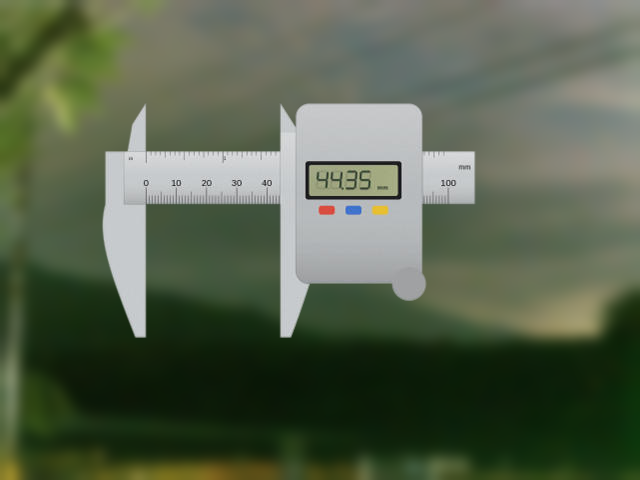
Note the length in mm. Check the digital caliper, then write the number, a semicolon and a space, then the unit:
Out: 44.35; mm
